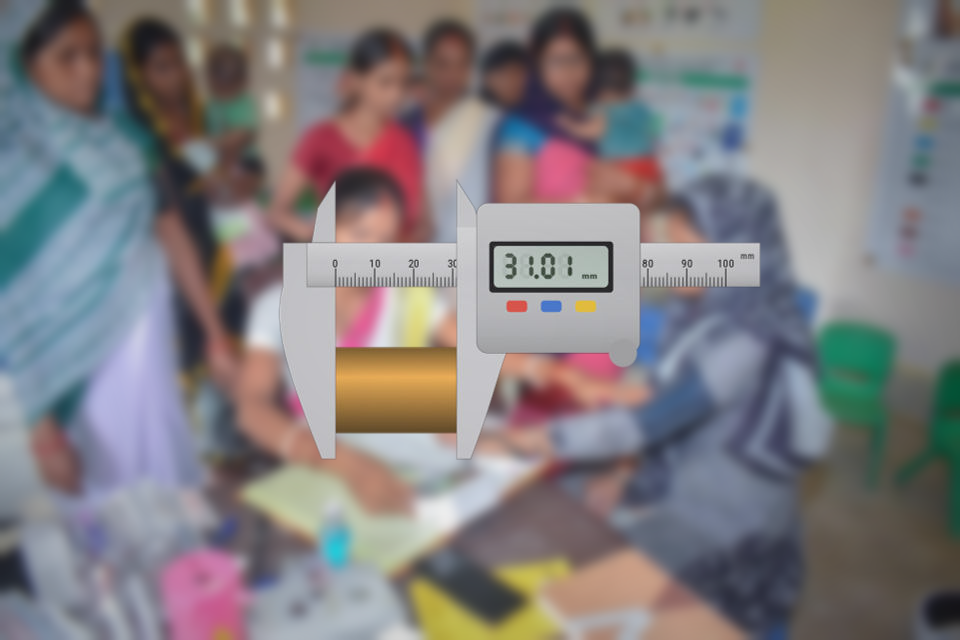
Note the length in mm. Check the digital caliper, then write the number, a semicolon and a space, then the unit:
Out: 31.01; mm
